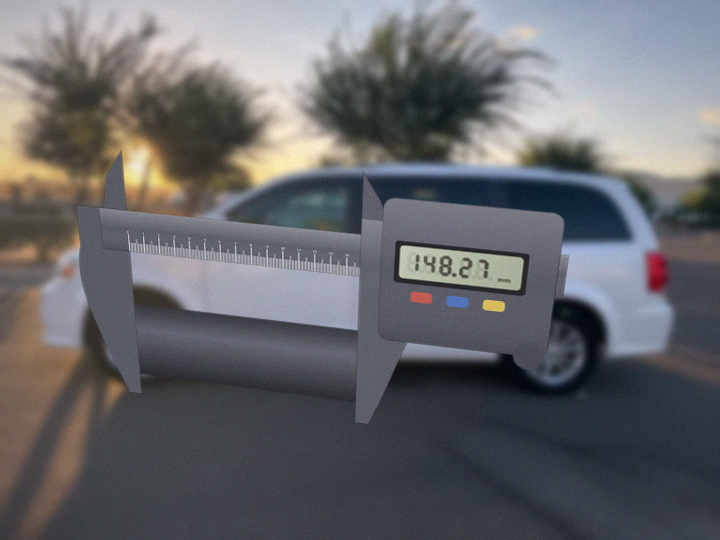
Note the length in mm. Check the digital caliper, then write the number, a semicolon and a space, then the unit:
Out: 148.27; mm
